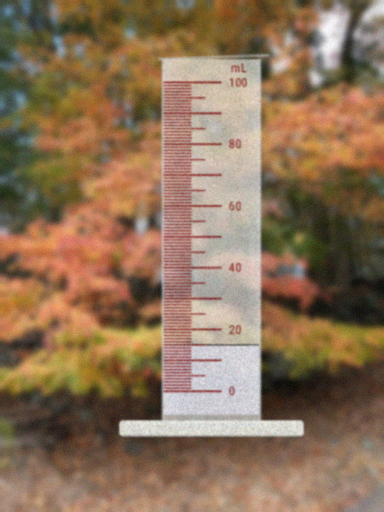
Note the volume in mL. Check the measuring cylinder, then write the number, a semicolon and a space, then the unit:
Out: 15; mL
